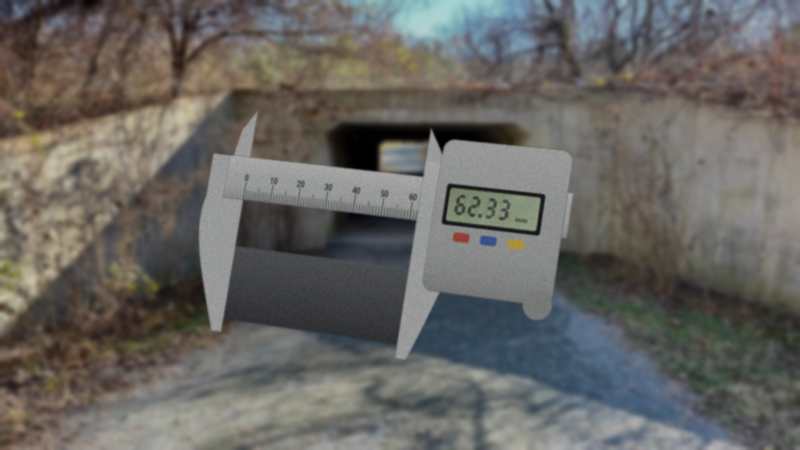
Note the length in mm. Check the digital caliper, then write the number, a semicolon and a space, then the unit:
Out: 62.33; mm
